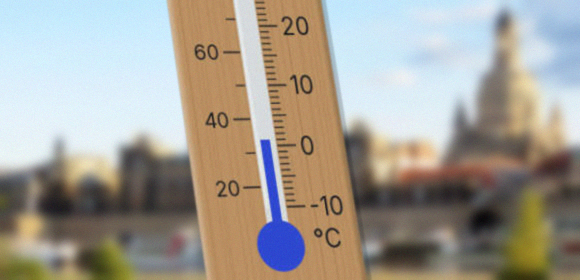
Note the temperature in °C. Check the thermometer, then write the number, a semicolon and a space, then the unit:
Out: 1; °C
